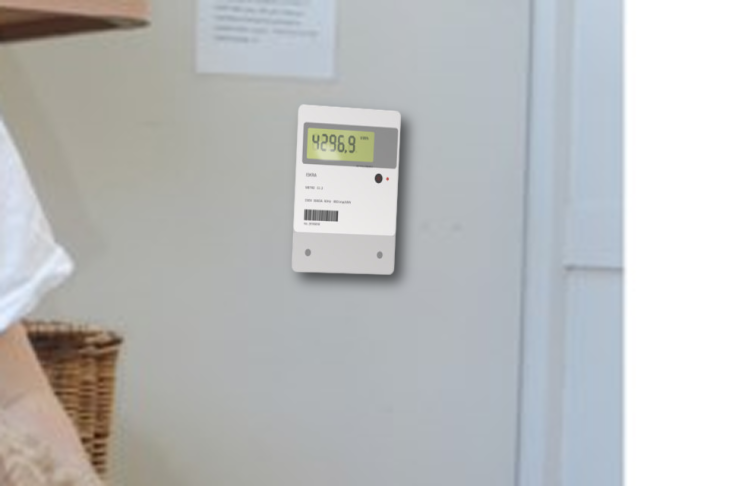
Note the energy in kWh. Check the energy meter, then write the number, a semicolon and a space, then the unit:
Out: 4296.9; kWh
